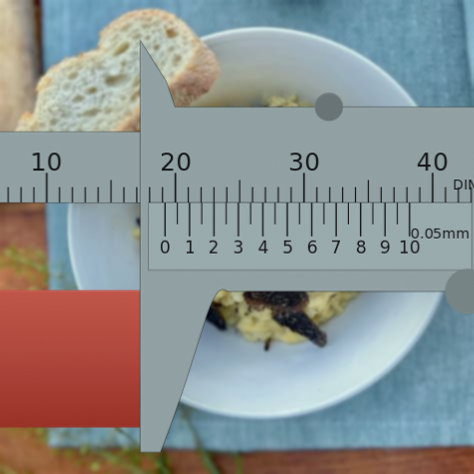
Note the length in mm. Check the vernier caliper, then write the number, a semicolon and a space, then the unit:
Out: 19.2; mm
